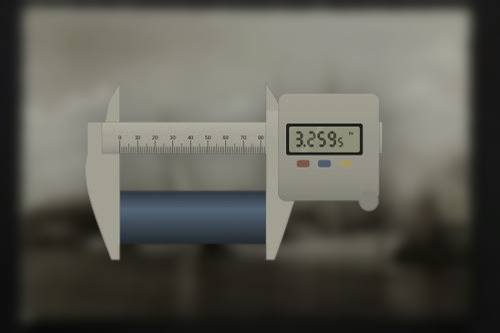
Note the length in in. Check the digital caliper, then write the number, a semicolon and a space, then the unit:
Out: 3.2595; in
